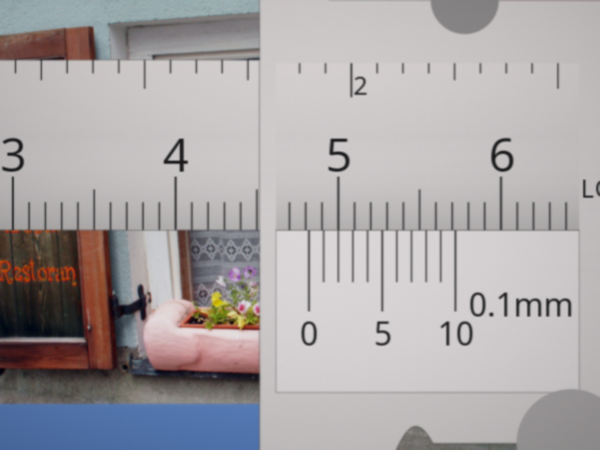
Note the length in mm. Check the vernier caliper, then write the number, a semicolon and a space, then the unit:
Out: 48.2; mm
